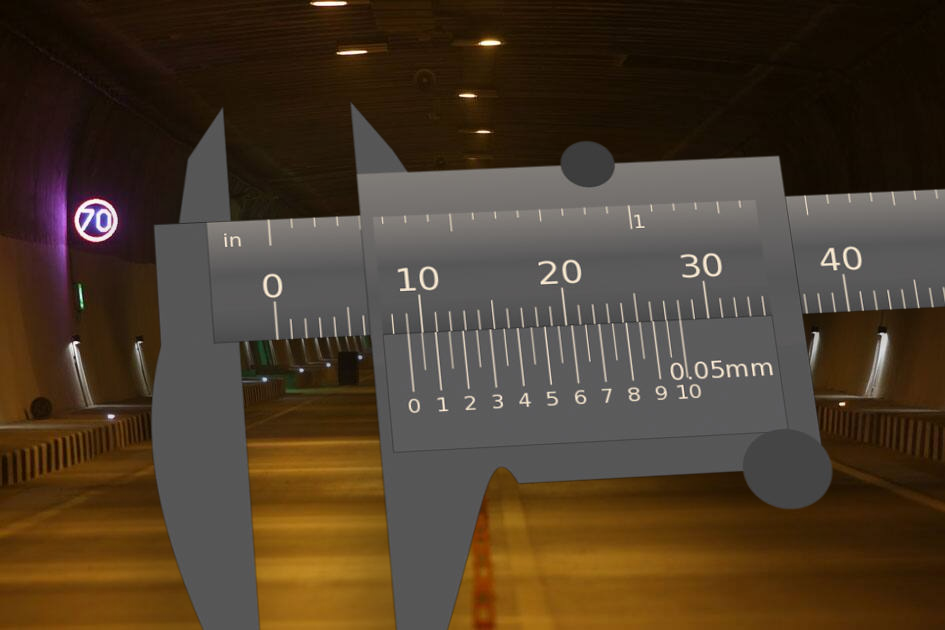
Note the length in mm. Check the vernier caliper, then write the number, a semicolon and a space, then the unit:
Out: 9.0; mm
